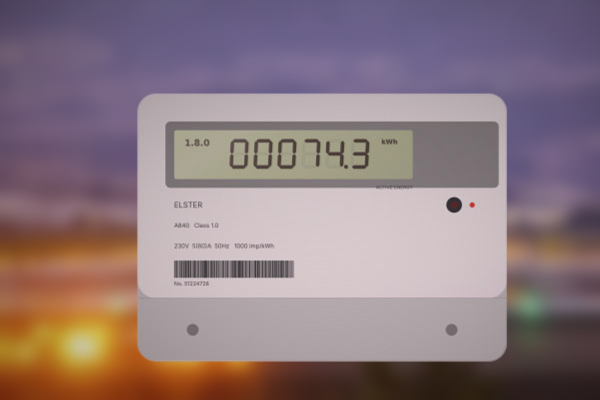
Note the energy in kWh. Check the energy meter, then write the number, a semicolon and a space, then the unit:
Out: 74.3; kWh
